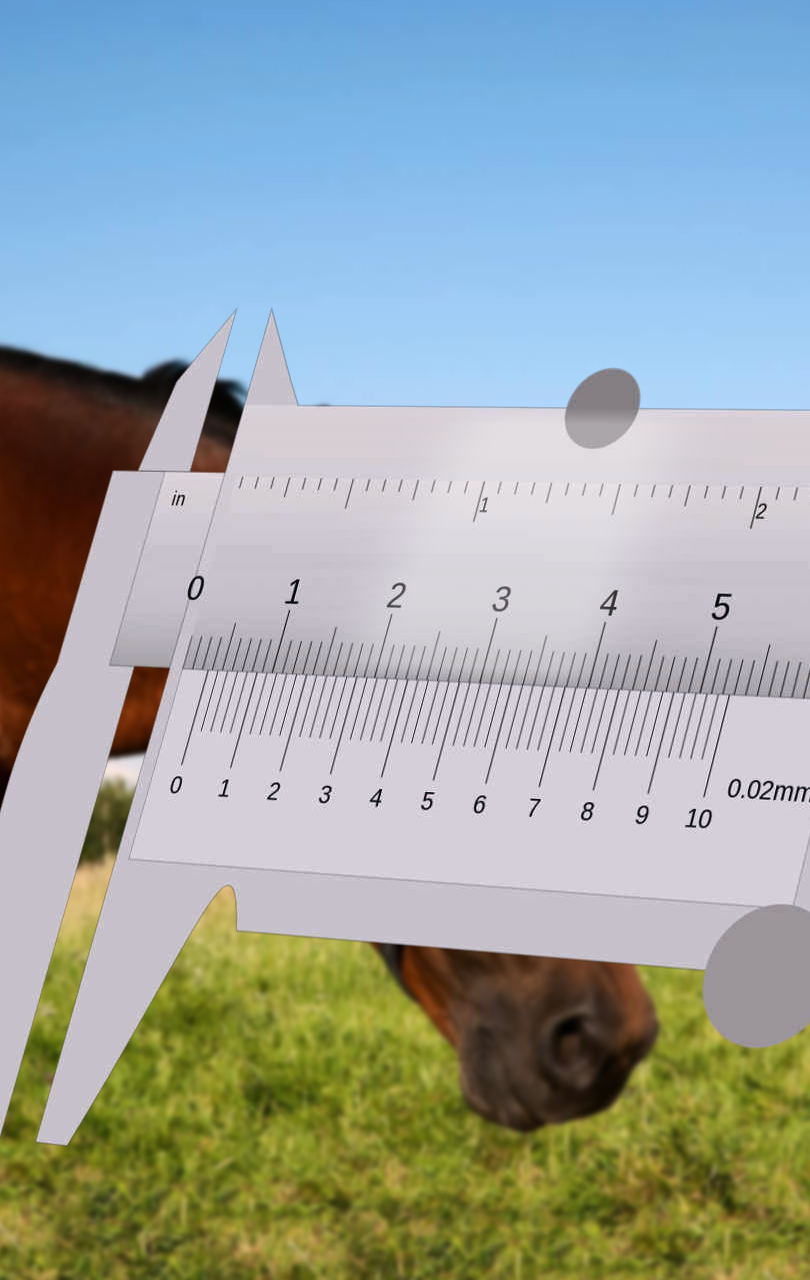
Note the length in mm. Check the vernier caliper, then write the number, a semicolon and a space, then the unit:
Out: 3.6; mm
